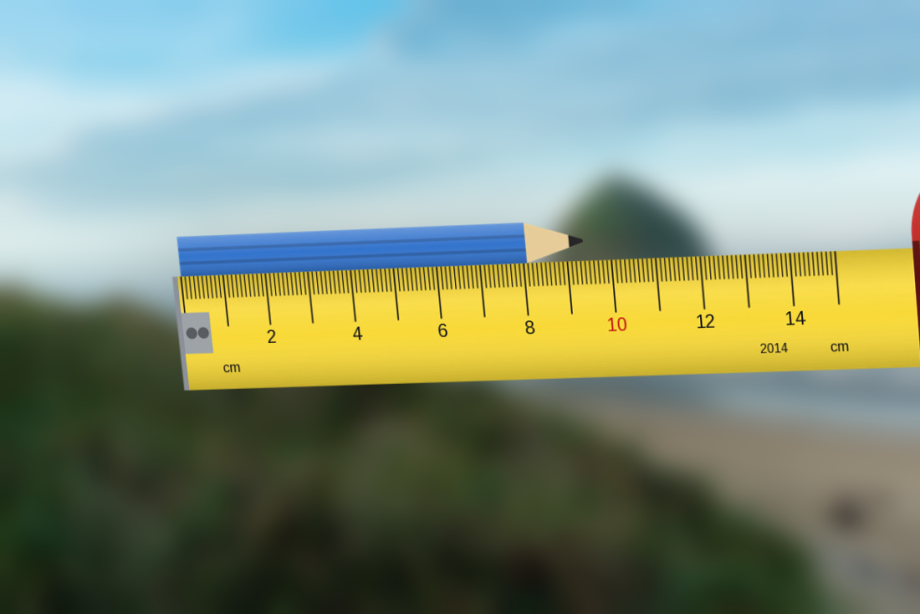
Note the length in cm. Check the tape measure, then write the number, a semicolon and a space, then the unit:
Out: 9.4; cm
